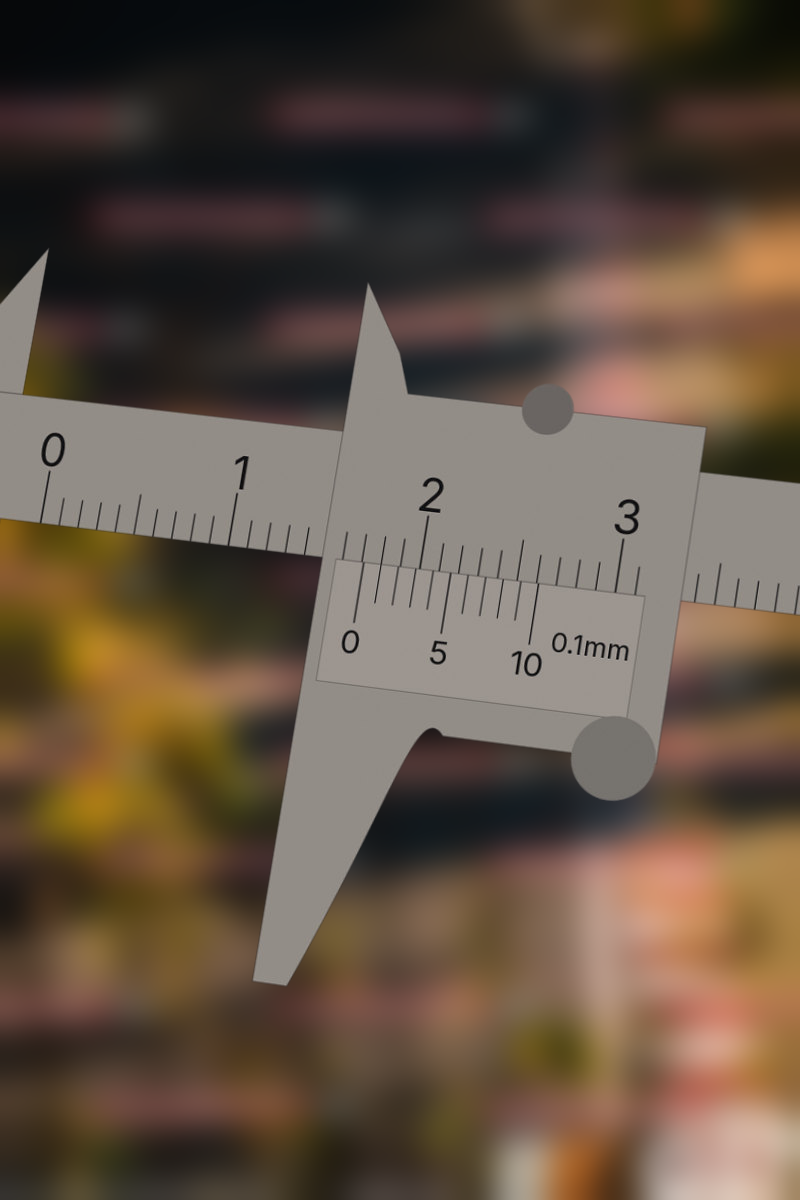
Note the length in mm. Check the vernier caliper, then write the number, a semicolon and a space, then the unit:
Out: 17.1; mm
